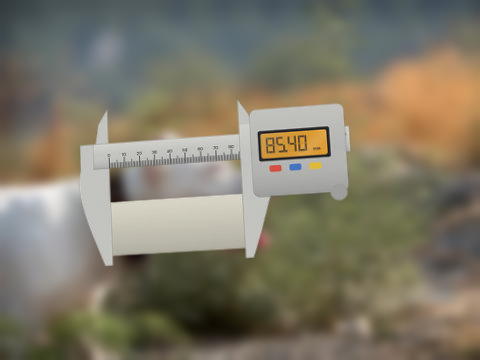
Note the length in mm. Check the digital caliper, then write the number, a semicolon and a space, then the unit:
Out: 85.40; mm
